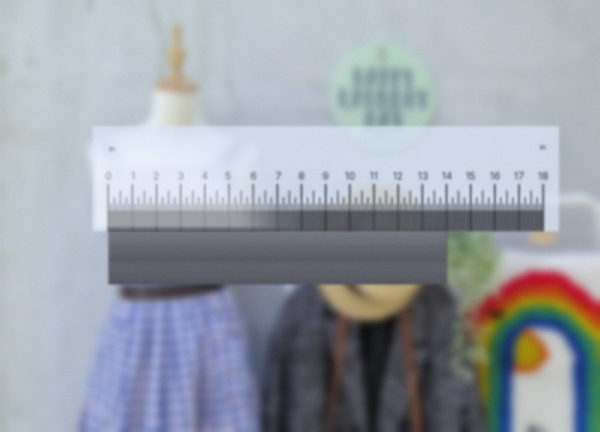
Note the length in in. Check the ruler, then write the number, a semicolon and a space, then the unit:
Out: 14; in
